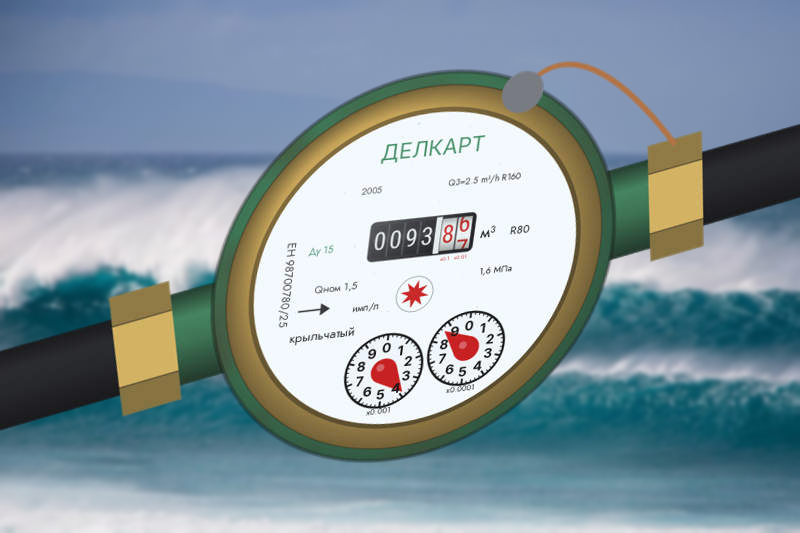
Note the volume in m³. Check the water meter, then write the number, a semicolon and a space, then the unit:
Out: 93.8638; m³
